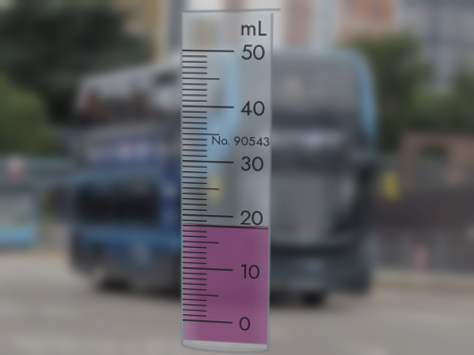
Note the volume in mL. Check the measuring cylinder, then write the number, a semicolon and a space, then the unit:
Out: 18; mL
